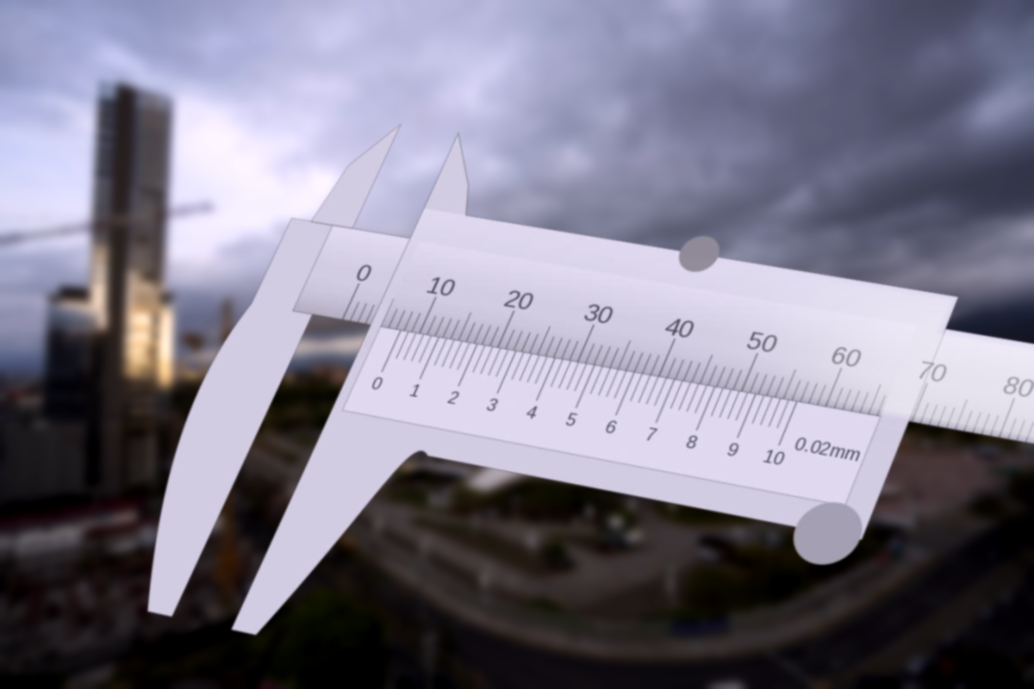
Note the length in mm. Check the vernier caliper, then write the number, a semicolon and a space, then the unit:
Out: 7.6; mm
